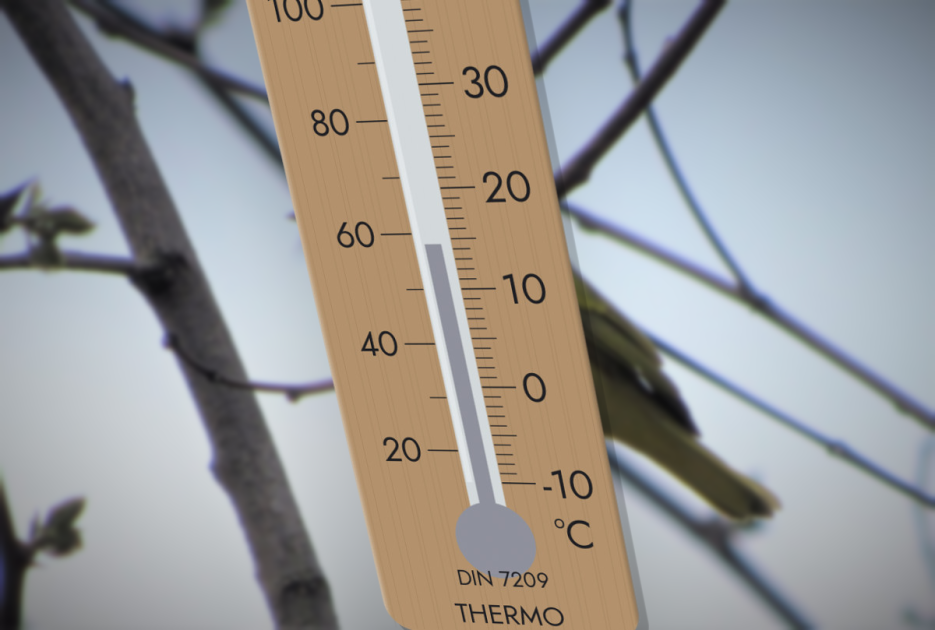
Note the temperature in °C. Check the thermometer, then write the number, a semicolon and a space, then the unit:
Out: 14.5; °C
